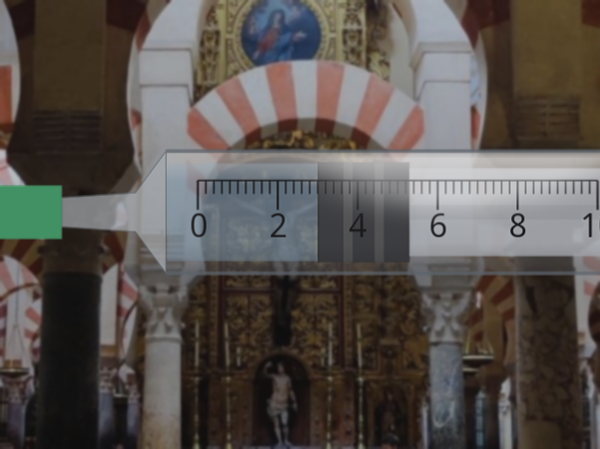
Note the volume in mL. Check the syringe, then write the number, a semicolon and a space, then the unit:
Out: 3; mL
